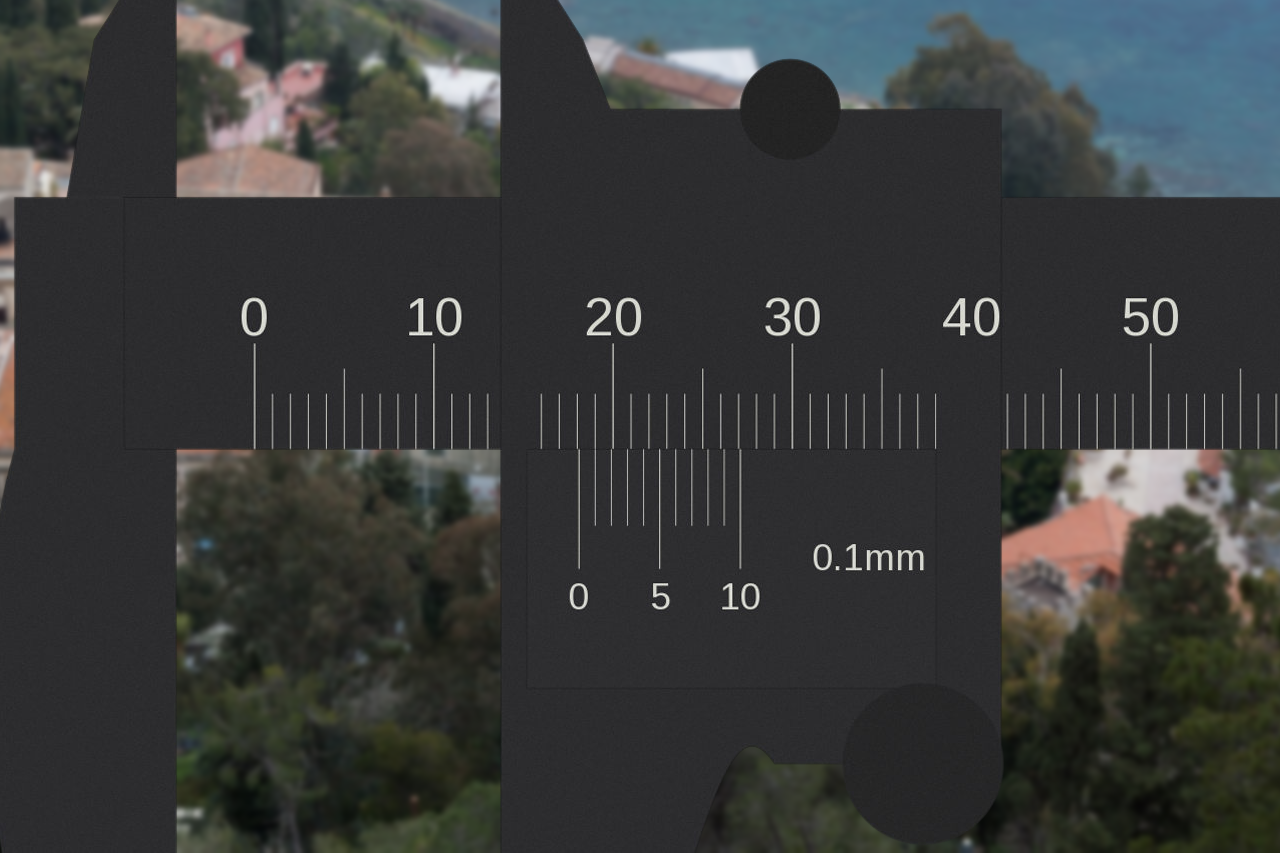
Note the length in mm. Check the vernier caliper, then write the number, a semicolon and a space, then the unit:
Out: 18.1; mm
